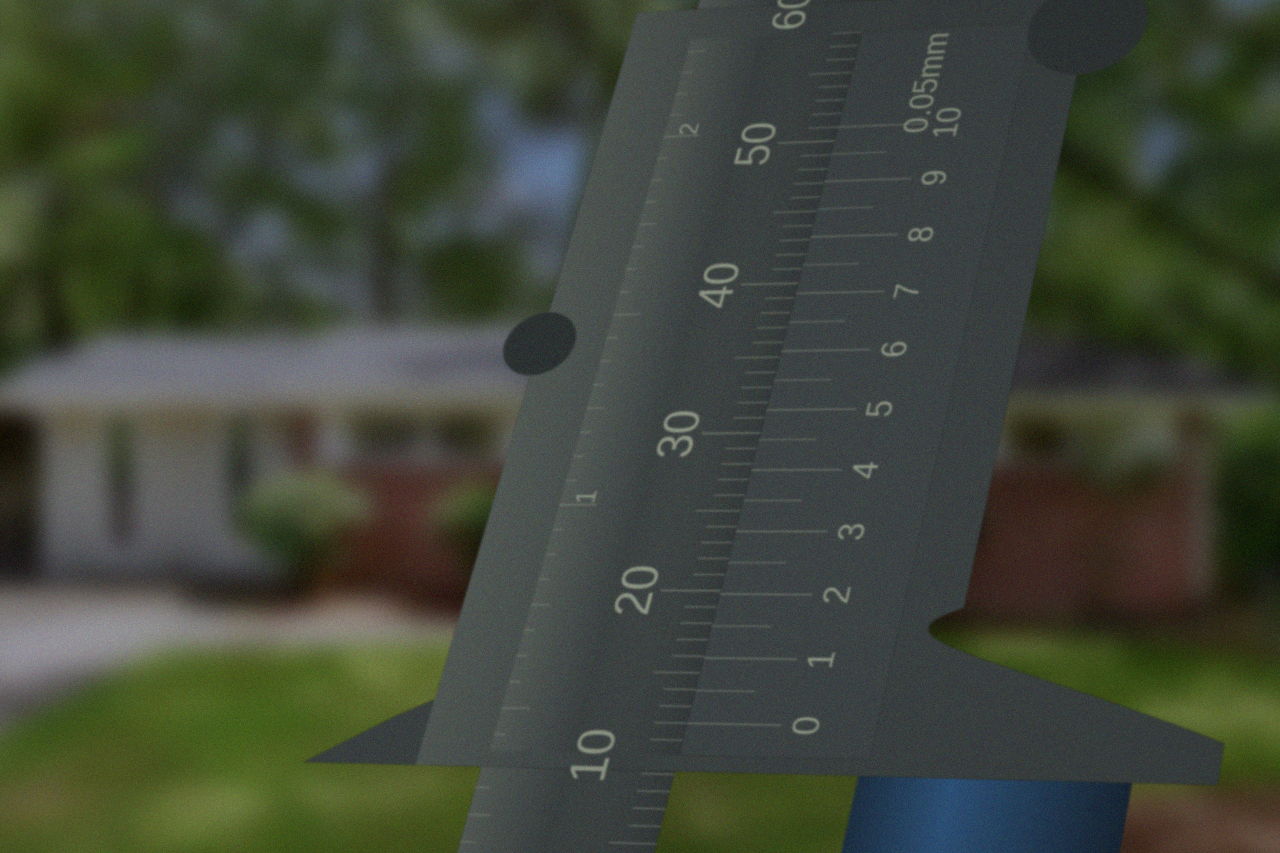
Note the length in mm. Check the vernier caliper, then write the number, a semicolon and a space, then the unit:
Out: 12.0; mm
